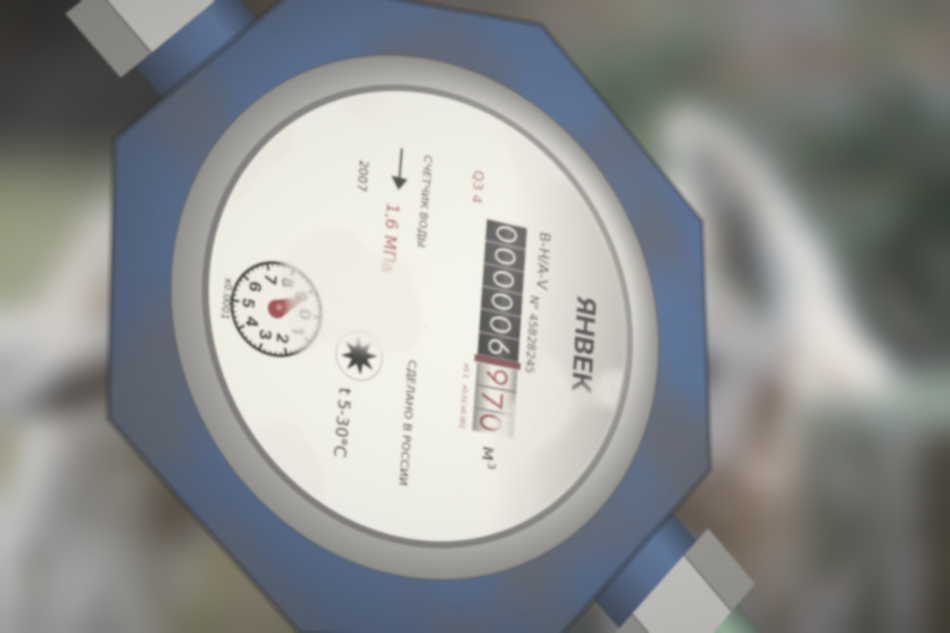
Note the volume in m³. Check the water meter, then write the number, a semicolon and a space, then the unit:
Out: 6.9699; m³
